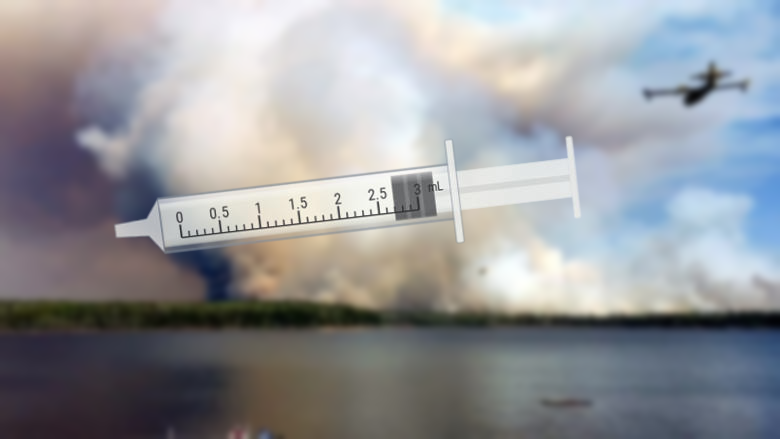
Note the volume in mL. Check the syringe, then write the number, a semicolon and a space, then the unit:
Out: 2.7; mL
